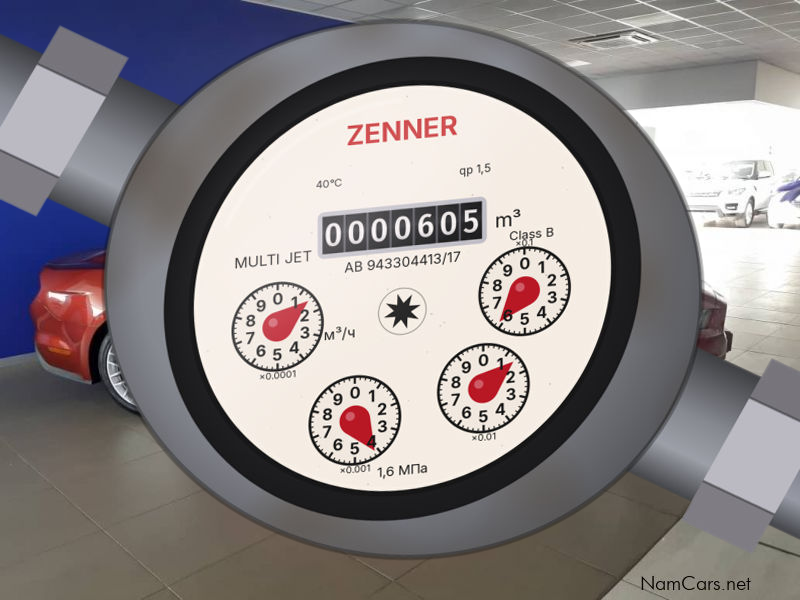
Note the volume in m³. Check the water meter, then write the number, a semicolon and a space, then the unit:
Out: 605.6141; m³
